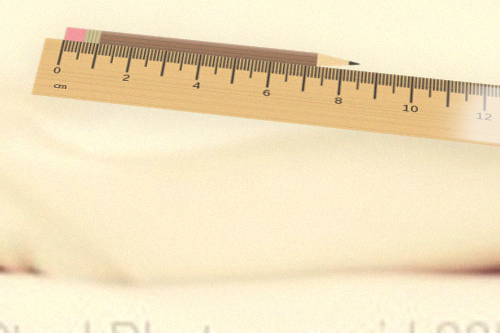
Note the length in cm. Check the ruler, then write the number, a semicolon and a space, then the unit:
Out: 8.5; cm
